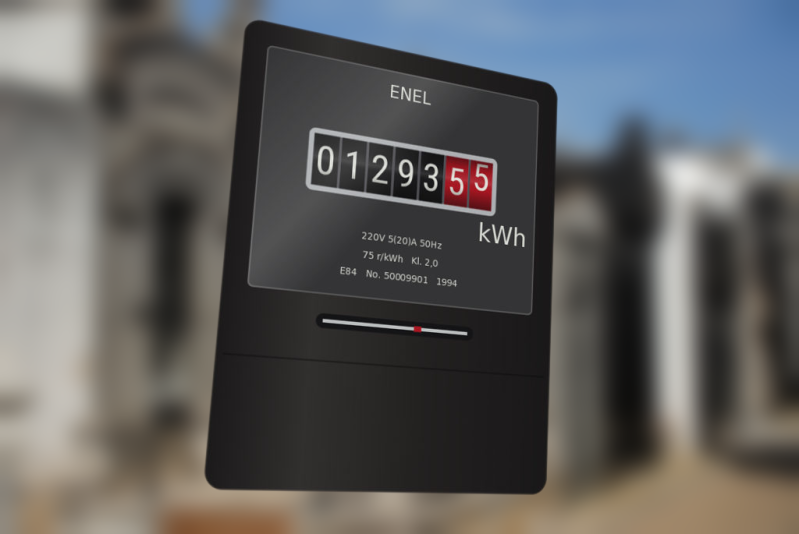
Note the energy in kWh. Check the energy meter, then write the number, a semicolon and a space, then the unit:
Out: 1293.55; kWh
